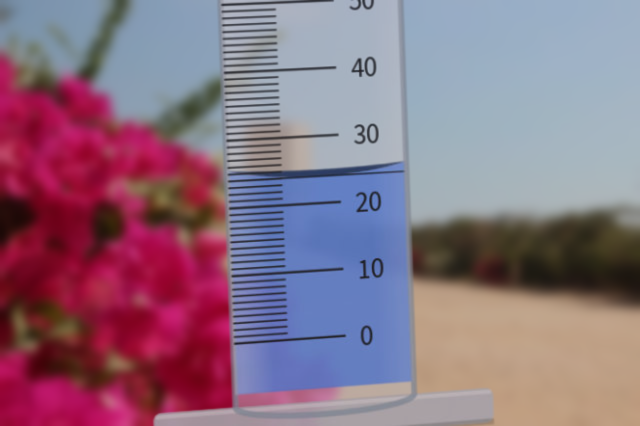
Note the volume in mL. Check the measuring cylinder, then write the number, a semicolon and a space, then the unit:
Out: 24; mL
